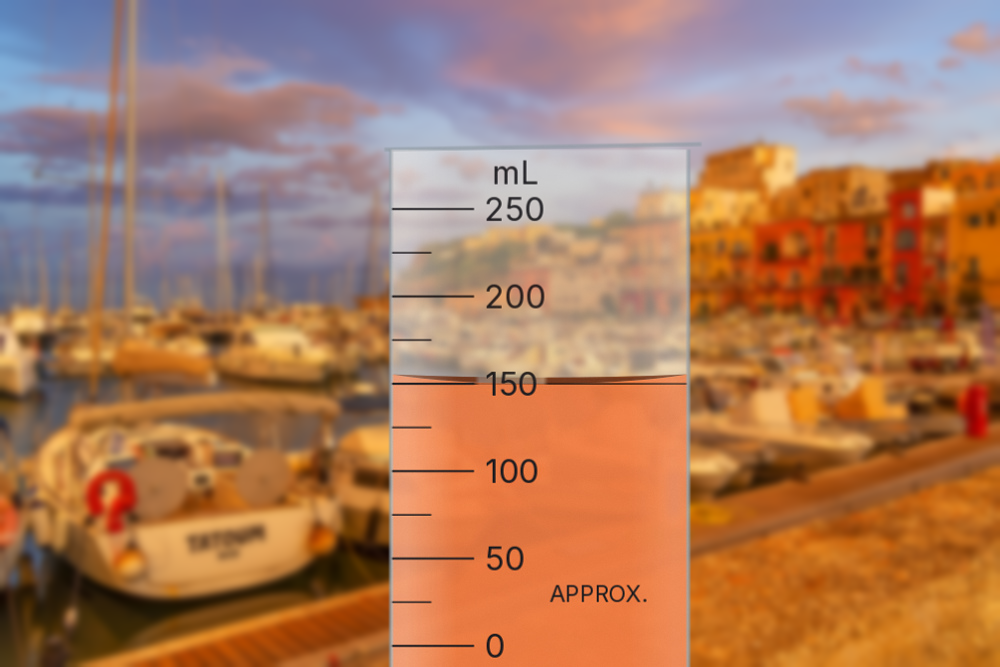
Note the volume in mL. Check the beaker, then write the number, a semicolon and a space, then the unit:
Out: 150; mL
